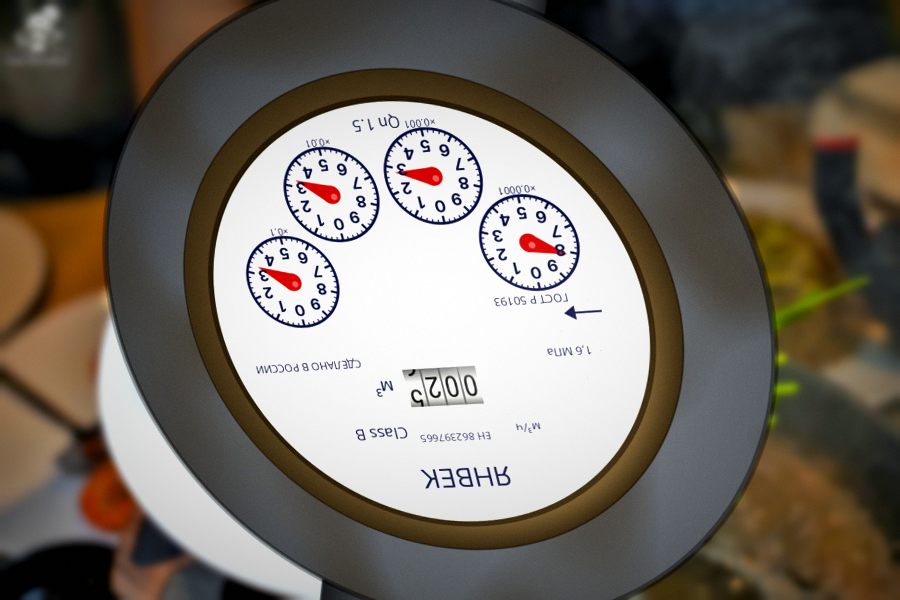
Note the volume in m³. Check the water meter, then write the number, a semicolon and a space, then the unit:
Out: 25.3328; m³
